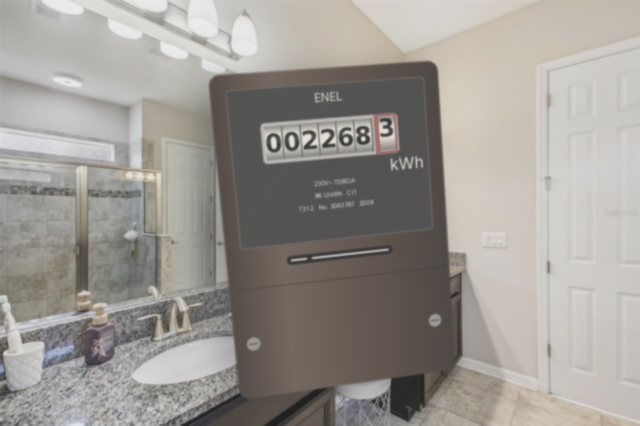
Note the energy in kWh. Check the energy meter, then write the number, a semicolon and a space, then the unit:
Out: 2268.3; kWh
